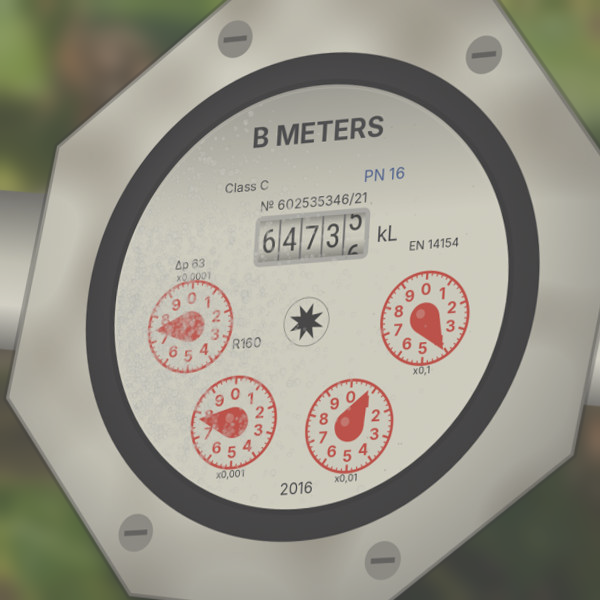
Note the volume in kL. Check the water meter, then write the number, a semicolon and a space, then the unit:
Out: 64735.4077; kL
